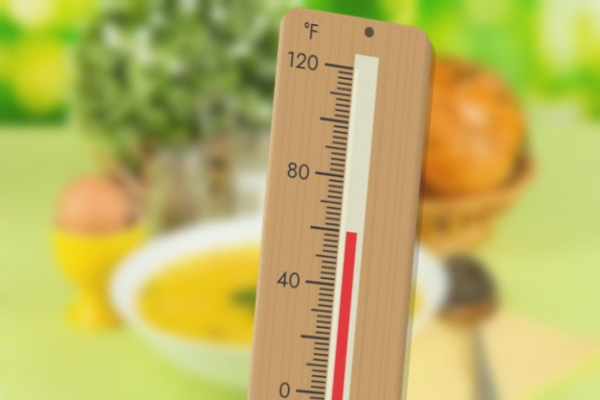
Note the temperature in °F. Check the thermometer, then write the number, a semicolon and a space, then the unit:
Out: 60; °F
